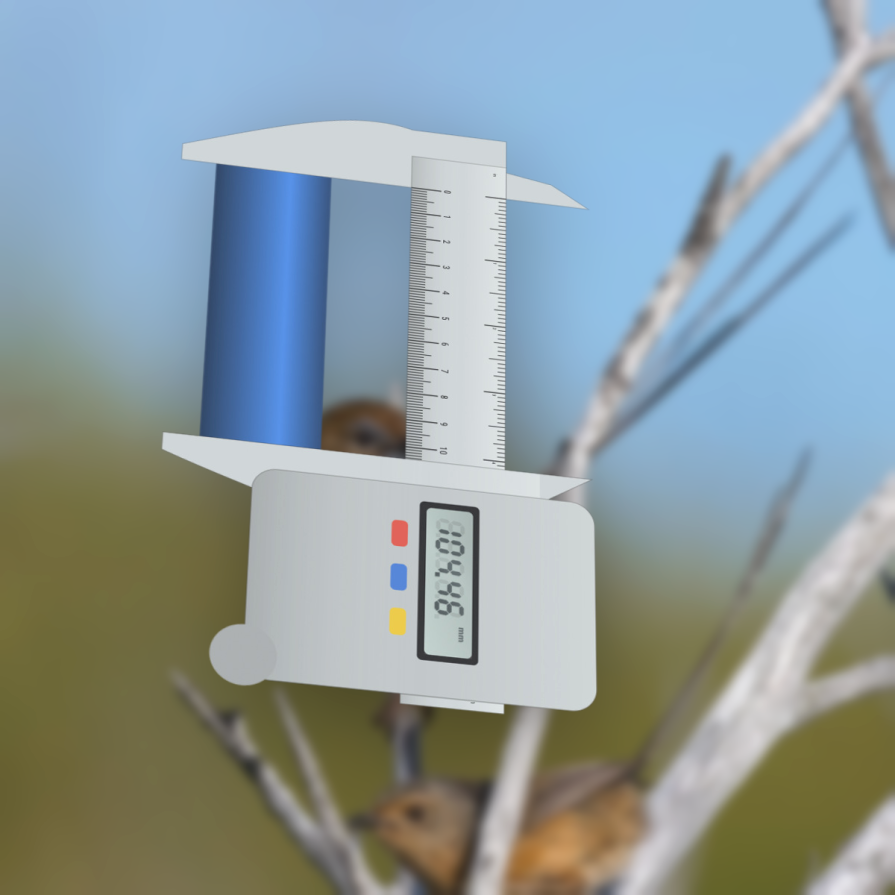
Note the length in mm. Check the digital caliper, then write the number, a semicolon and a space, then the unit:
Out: 104.46; mm
